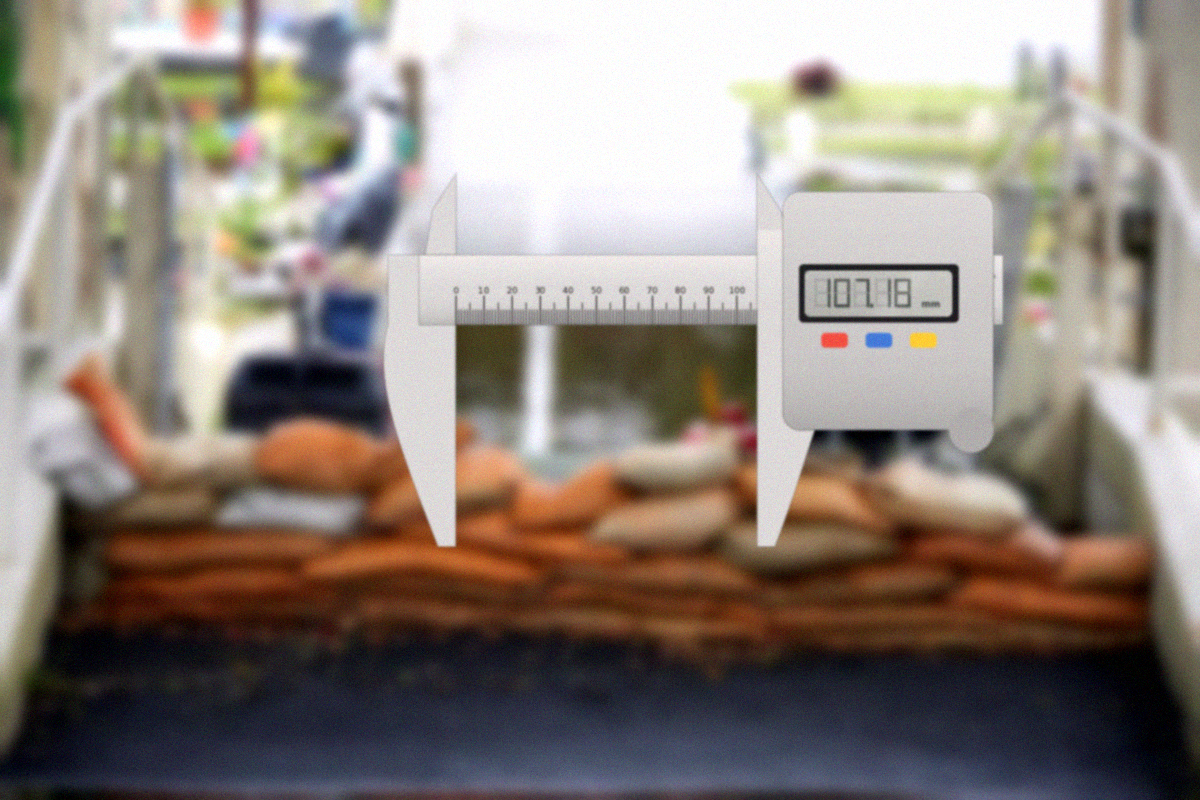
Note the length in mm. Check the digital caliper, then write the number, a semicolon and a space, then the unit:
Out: 107.18; mm
